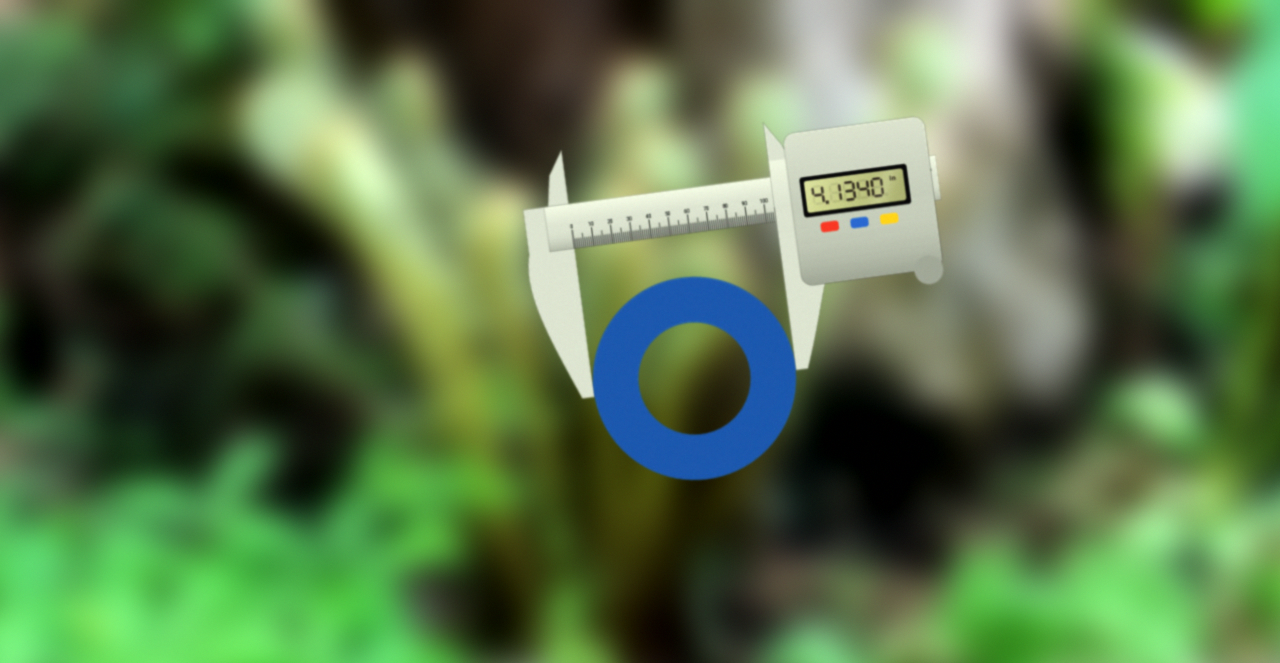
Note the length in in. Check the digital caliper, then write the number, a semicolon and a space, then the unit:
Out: 4.1340; in
